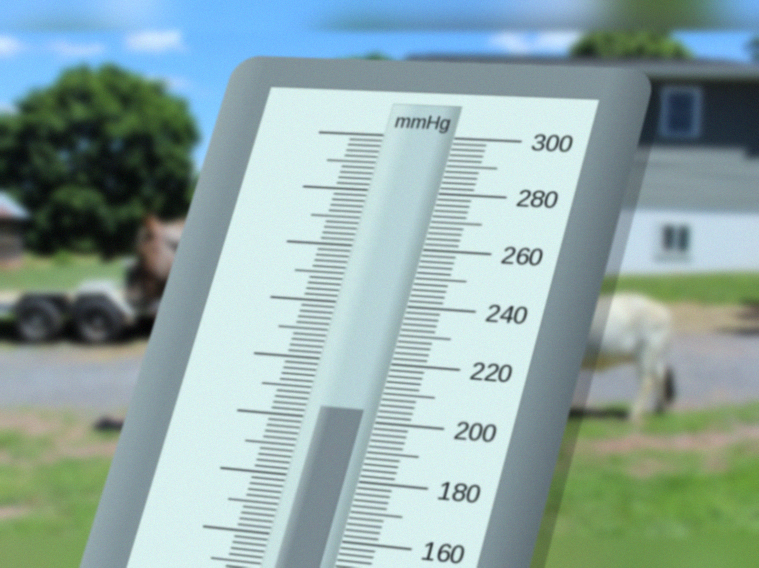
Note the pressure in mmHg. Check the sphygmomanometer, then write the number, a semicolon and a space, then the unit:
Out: 204; mmHg
